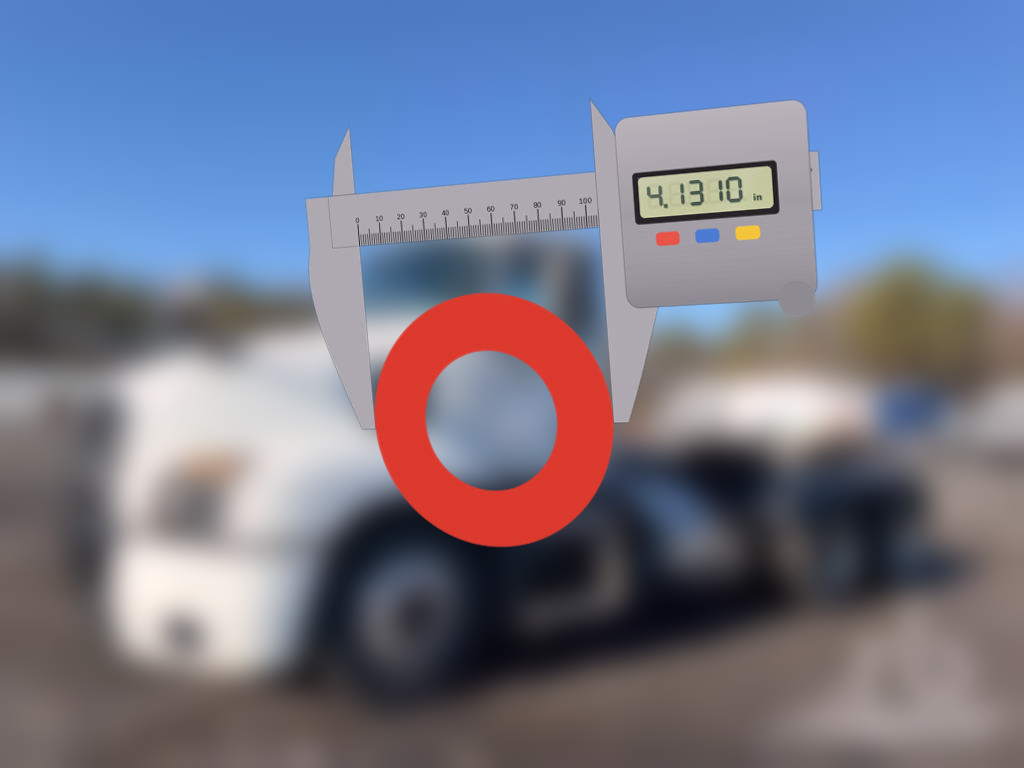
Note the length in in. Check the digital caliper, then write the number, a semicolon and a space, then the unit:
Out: 4.1310; in
